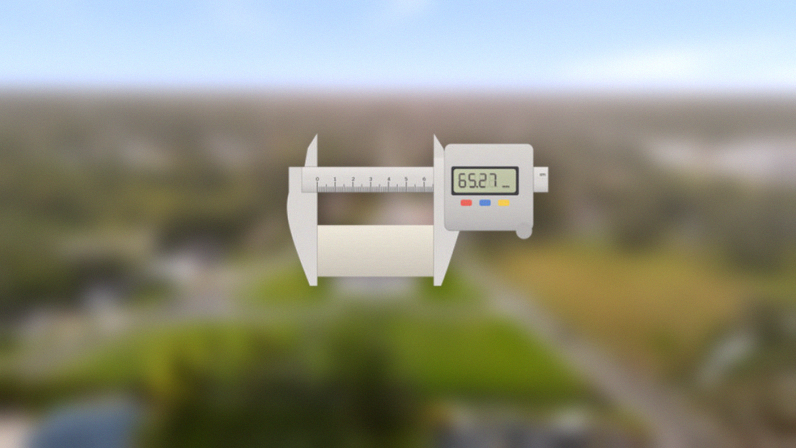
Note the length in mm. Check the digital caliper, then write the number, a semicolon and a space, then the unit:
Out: 65.27; mm
